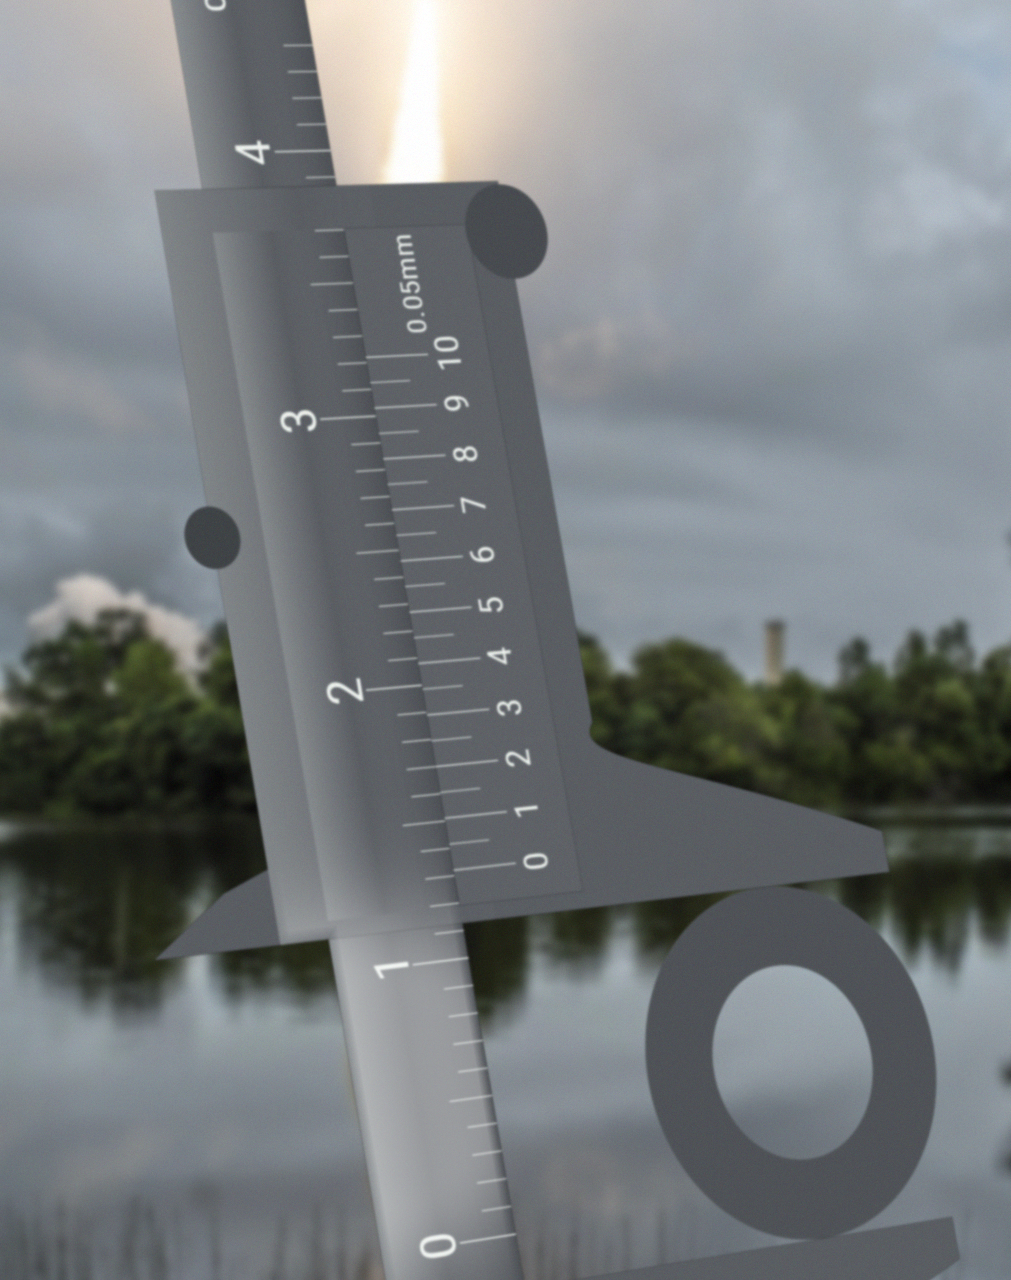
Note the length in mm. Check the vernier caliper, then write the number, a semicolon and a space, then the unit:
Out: 13.2; mm
